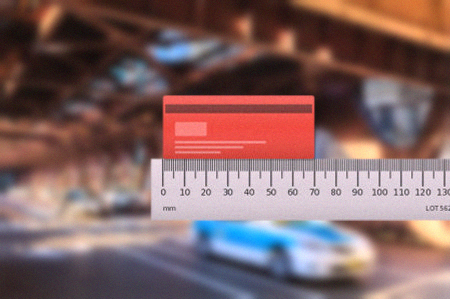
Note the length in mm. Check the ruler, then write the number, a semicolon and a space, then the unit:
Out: 70; mm
